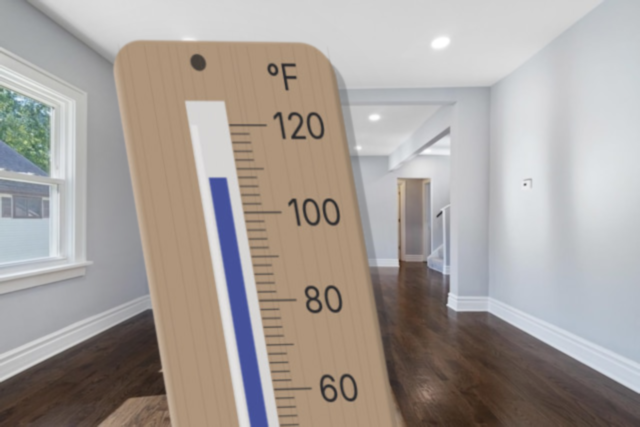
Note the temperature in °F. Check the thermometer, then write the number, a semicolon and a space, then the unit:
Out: 108; °F
